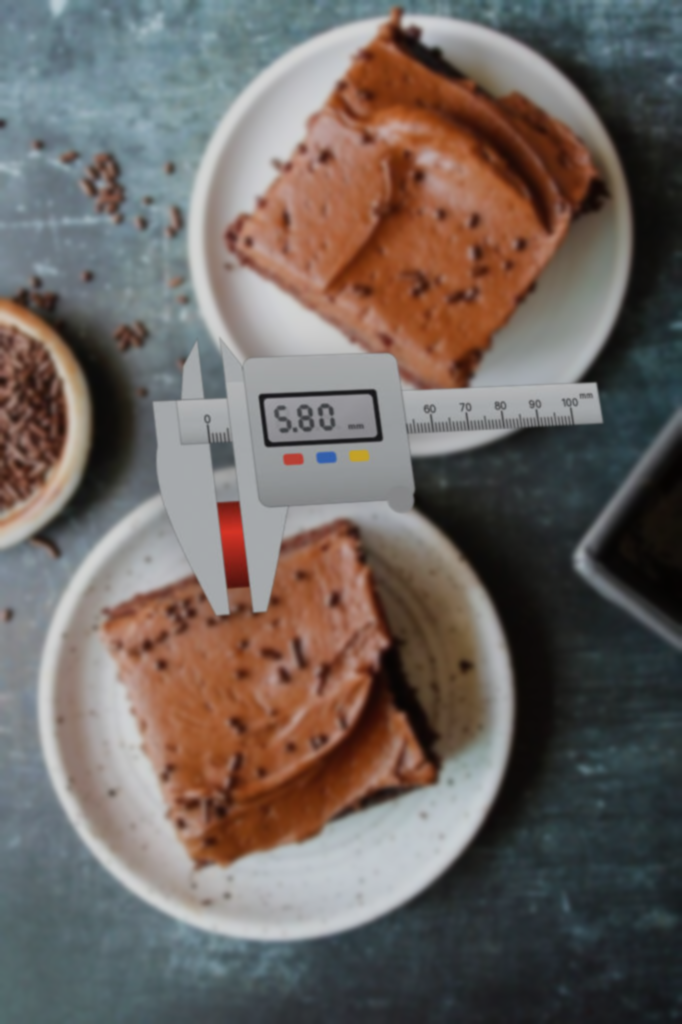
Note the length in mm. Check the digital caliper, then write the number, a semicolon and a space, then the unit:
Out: 5.80; mm
